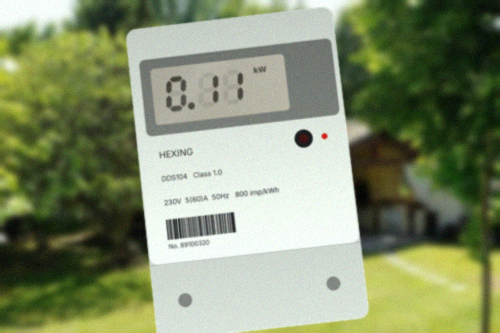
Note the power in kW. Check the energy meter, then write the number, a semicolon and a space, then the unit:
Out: 0.11; kW
